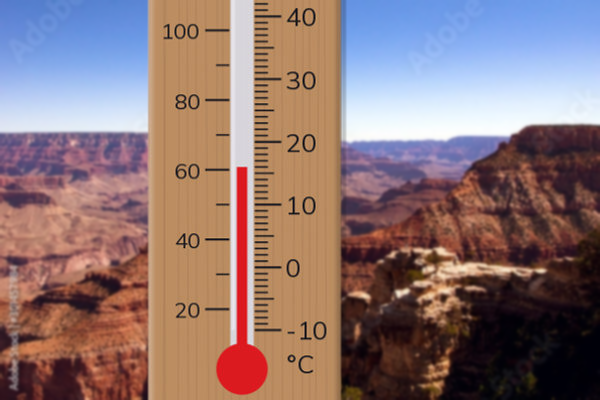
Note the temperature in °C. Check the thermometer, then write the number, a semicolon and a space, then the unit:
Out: 16; °C
